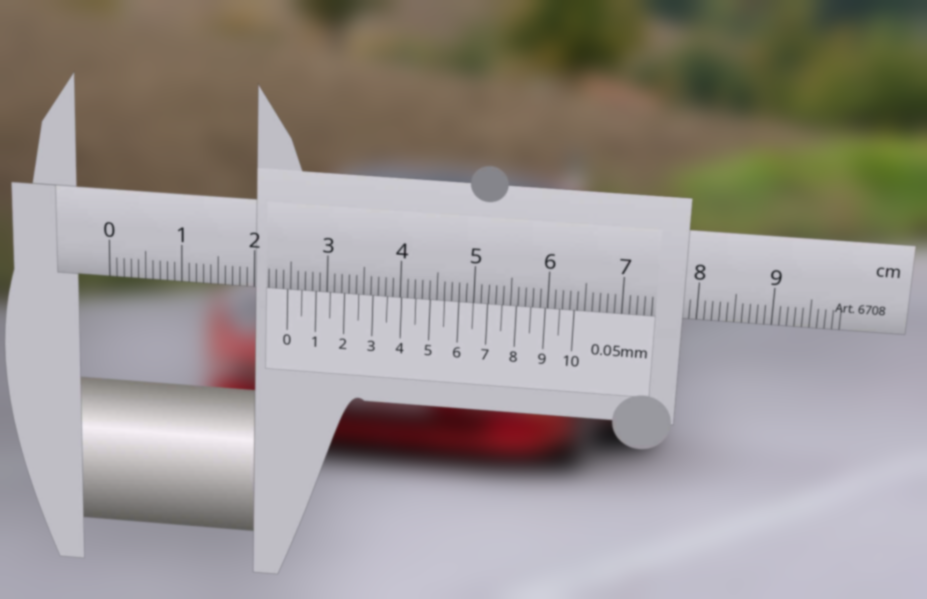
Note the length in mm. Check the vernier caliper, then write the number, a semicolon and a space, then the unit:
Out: 24.6; mm
